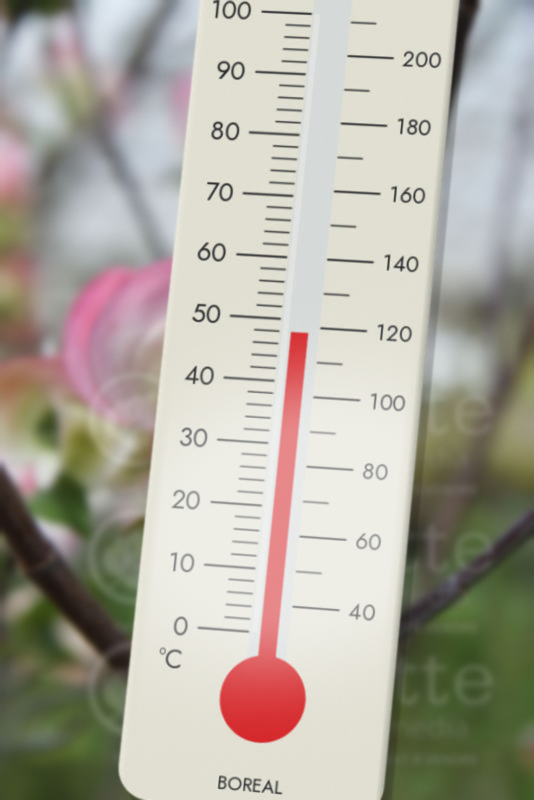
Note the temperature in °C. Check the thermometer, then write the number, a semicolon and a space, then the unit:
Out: 48; °C
